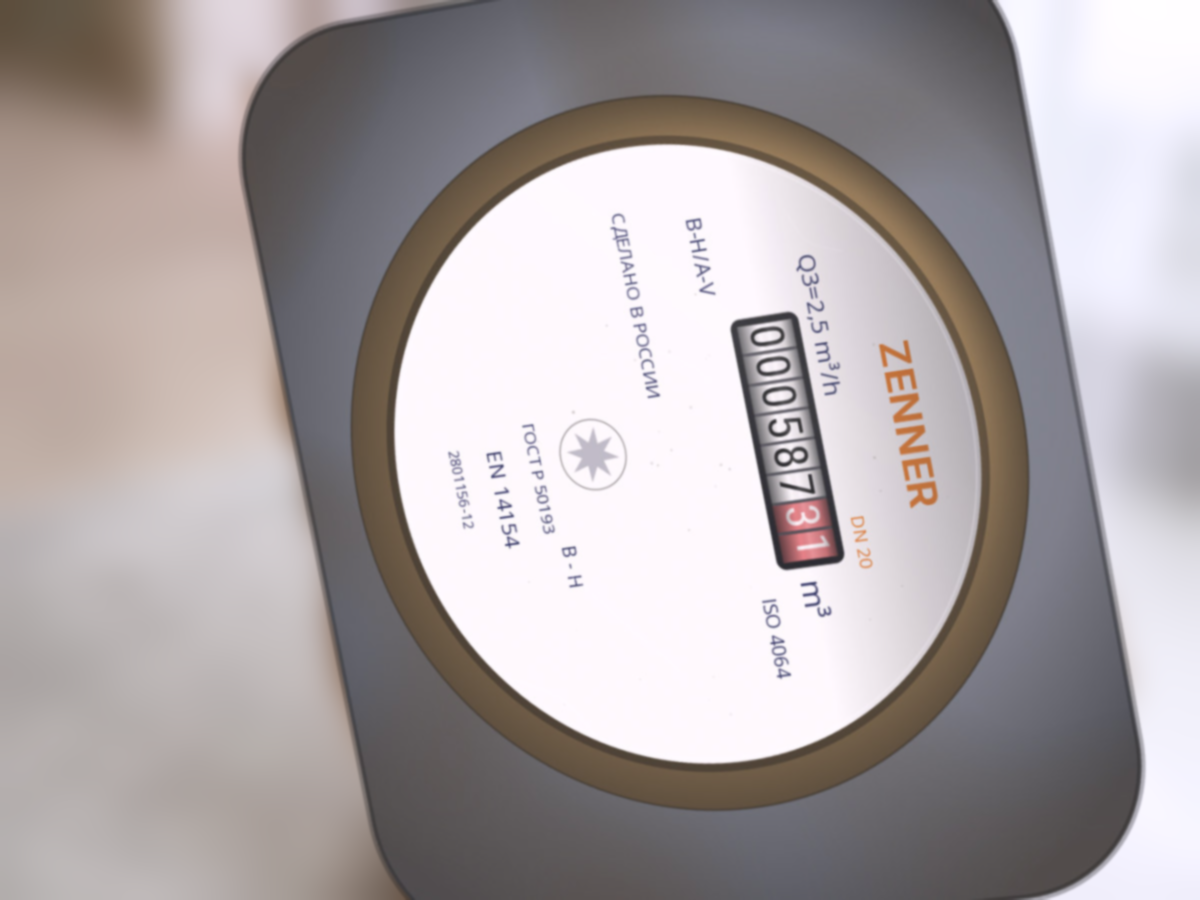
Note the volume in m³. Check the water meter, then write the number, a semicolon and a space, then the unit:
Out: 587.31; m³
